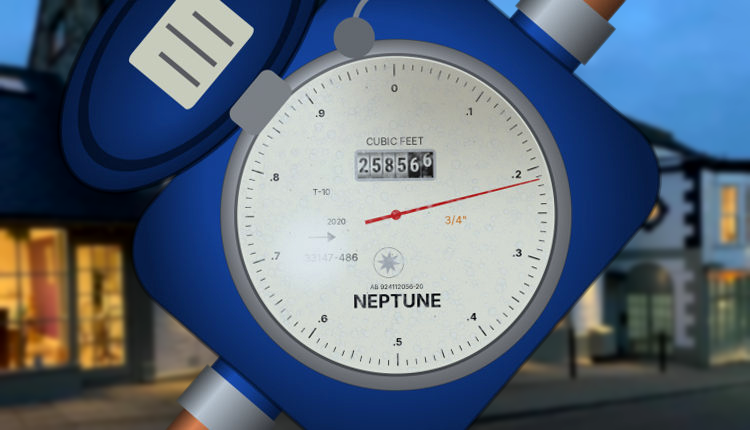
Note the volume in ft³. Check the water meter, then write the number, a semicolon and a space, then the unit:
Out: 258566.21; ft³
